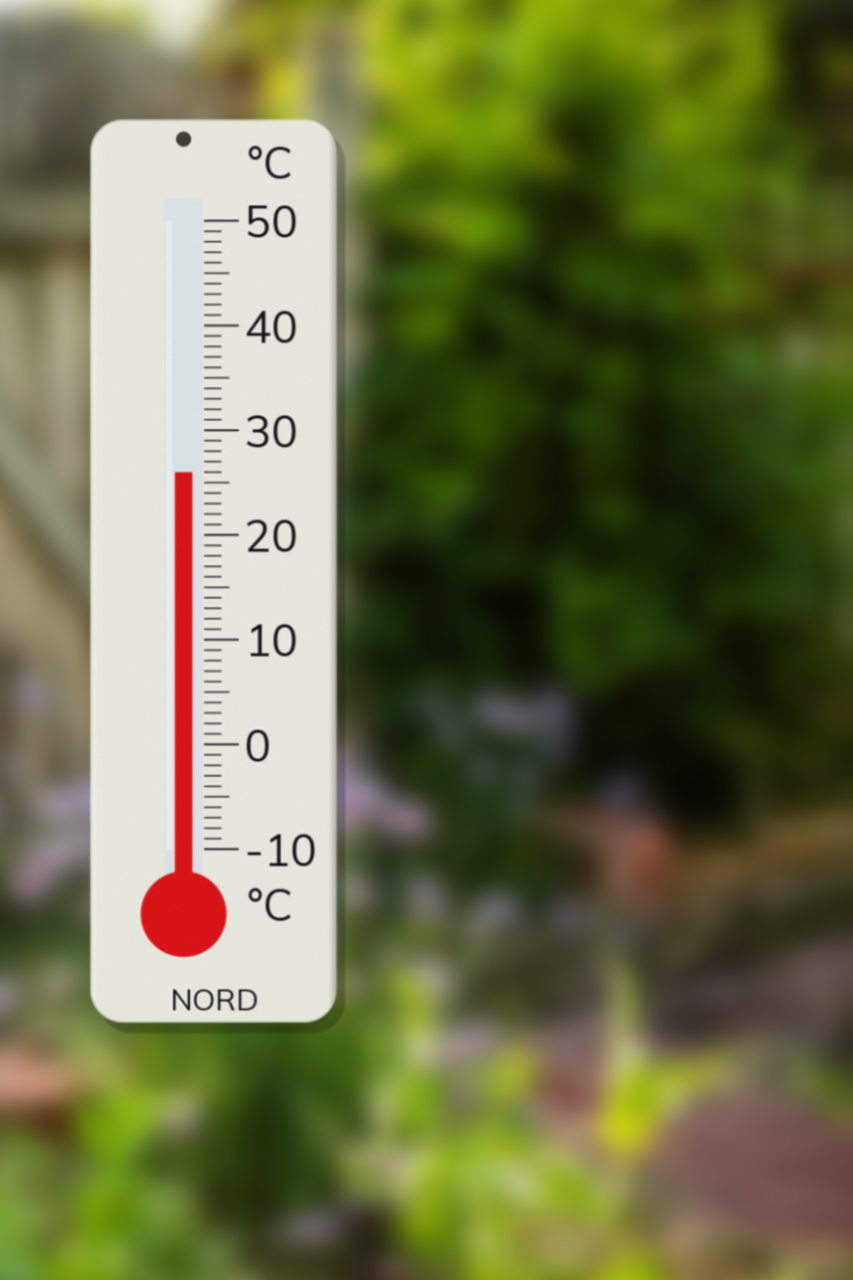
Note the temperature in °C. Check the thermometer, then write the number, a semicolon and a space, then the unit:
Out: 26; °C
